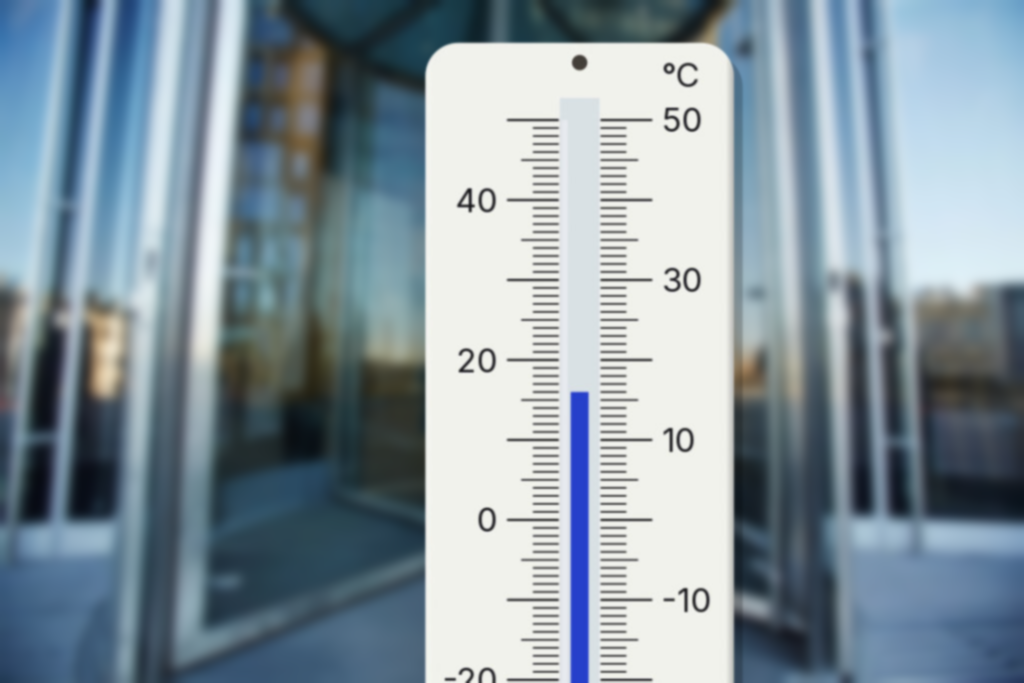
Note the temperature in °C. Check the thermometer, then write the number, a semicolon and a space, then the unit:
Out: 16; °C
